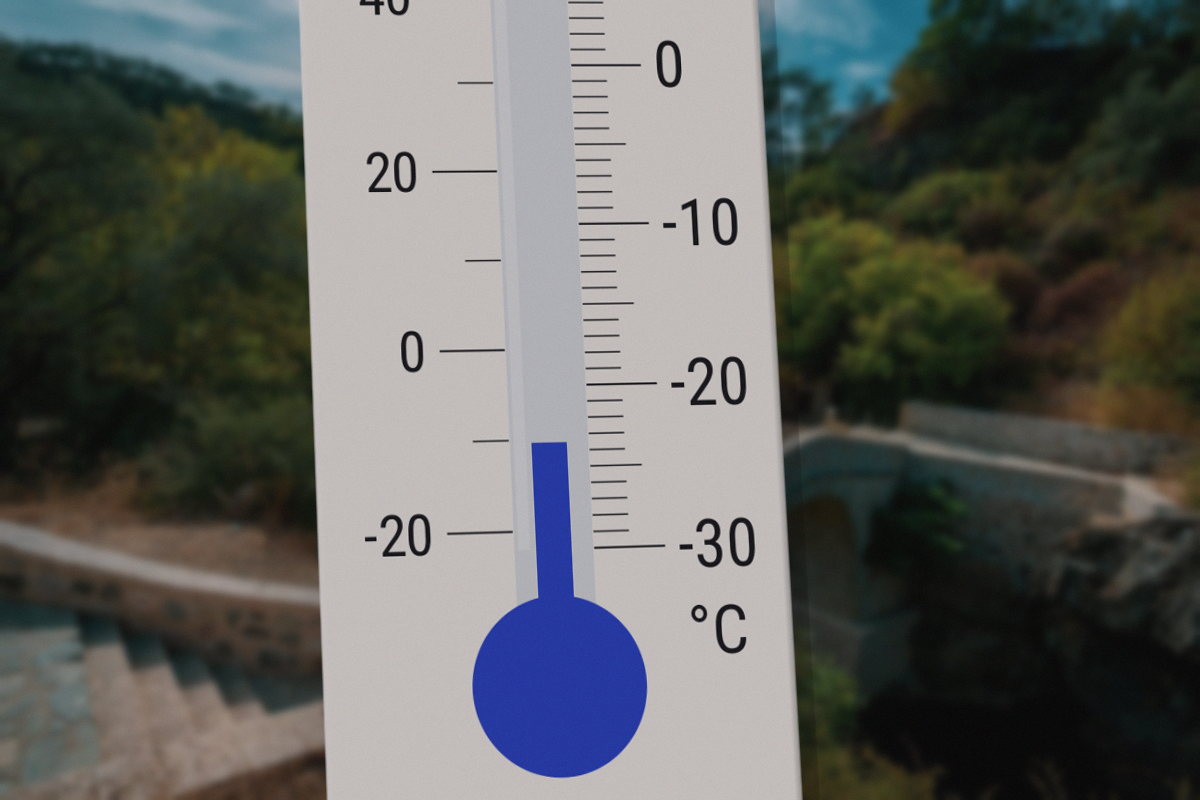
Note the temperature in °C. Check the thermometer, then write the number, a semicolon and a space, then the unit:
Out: -23.5; °C
